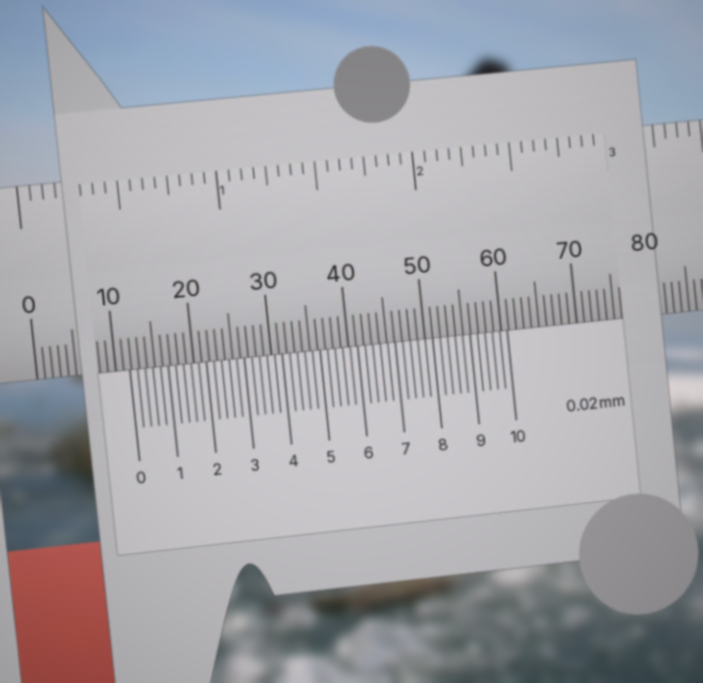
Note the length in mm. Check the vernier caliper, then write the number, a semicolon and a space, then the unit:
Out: 11.8; mm
